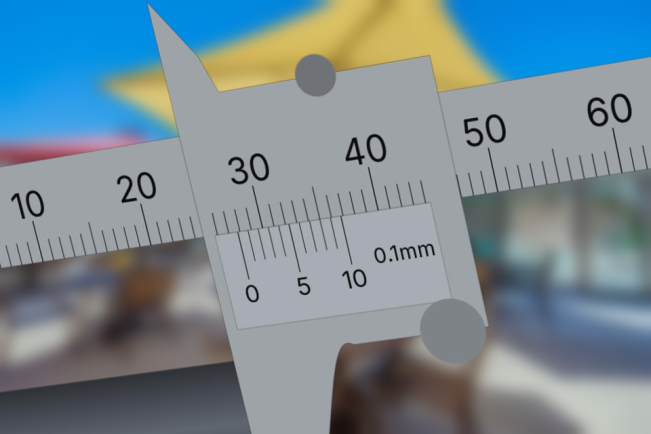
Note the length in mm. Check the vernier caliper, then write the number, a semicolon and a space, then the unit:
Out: 27.8; mm
